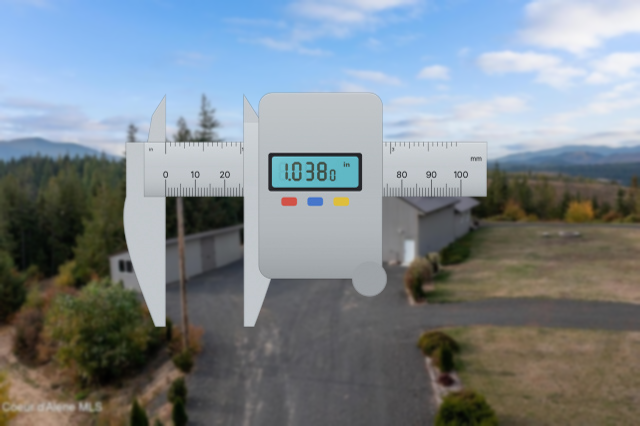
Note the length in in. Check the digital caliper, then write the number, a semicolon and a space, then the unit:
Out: 1.0380; in
